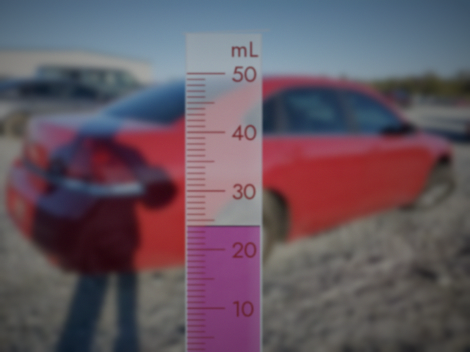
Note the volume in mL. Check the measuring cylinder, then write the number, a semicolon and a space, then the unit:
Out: 24; mL
